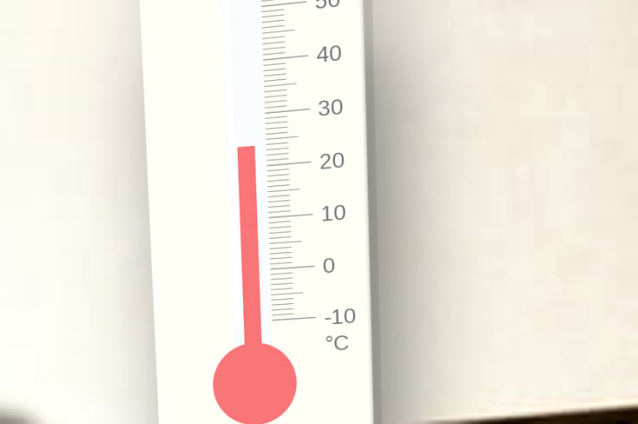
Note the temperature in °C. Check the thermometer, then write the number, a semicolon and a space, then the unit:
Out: 24; °C
